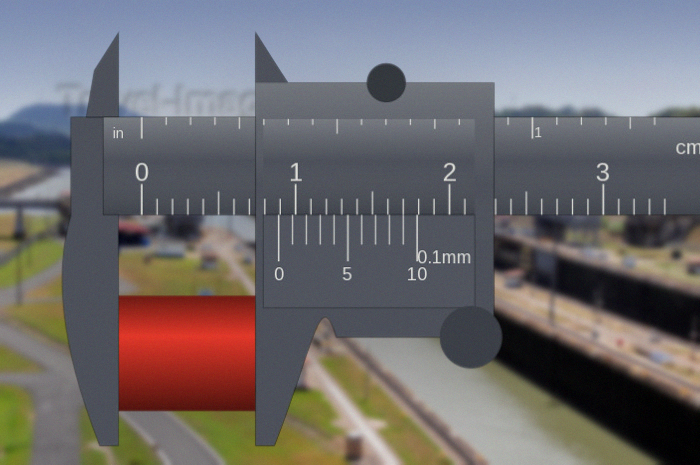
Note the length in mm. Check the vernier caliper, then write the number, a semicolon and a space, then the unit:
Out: 8.9; mm
